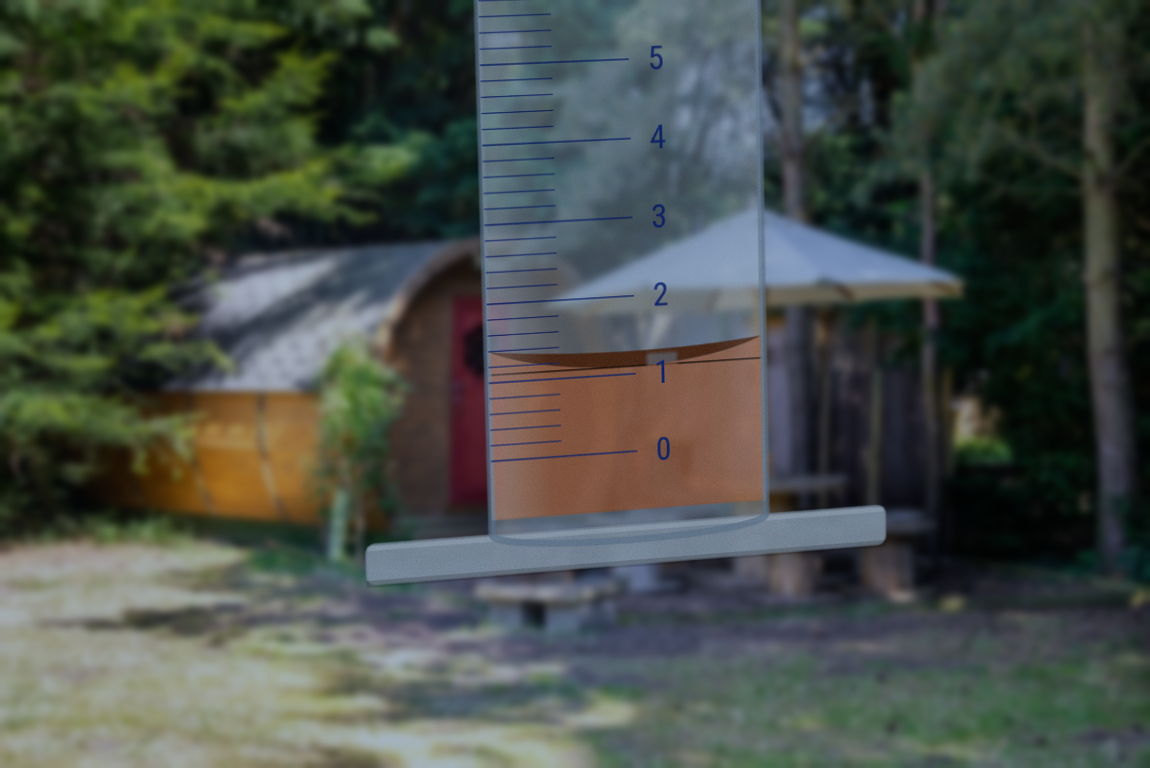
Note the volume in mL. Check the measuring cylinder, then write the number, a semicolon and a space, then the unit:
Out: 1.1; mL
